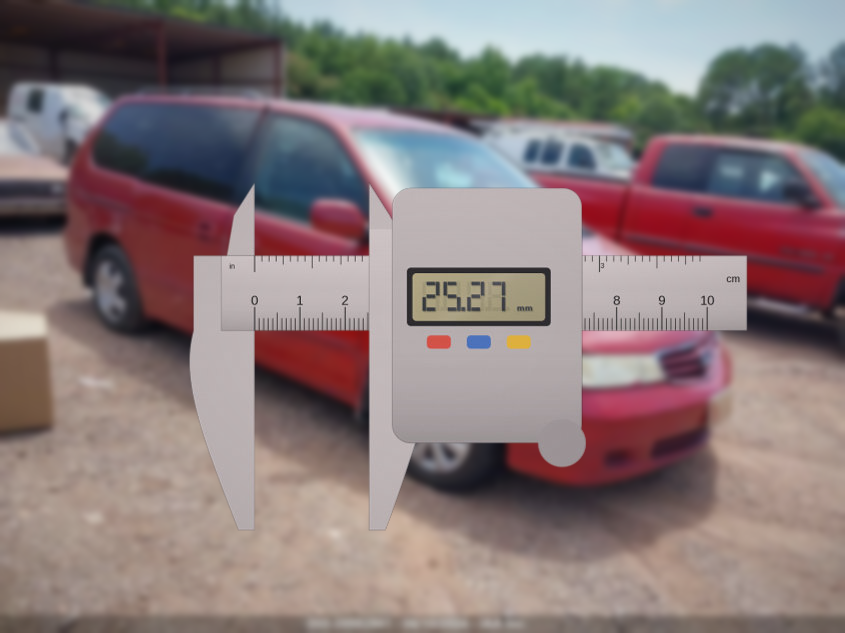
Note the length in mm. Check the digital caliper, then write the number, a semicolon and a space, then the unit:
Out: 25.27; mm
